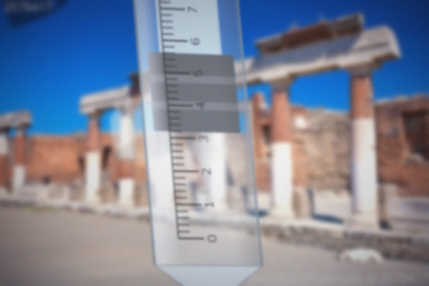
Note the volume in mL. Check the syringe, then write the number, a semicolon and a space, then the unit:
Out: 3.2; mL
